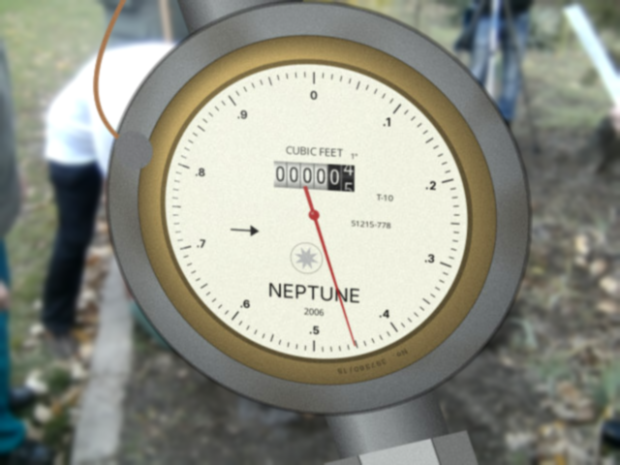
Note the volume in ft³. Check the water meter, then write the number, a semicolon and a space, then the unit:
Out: 4.45; ft³
